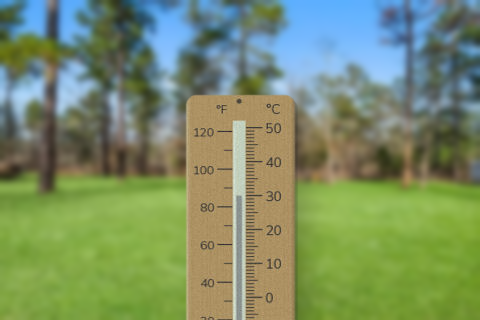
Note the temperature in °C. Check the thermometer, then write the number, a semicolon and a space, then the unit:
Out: 30; °C
